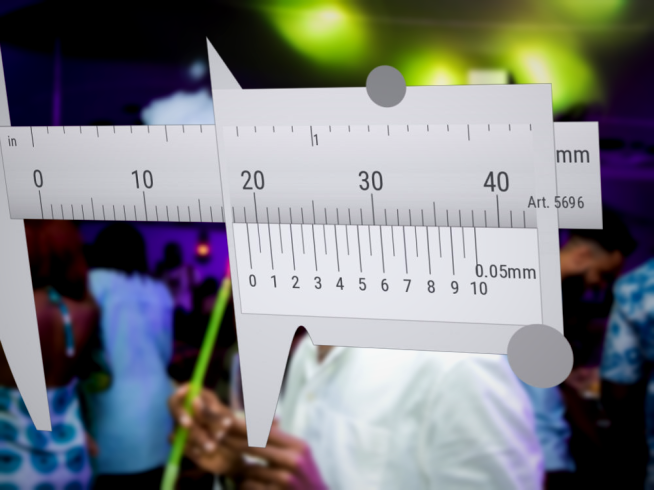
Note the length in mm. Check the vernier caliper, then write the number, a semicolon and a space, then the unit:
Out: 19.1; mm
